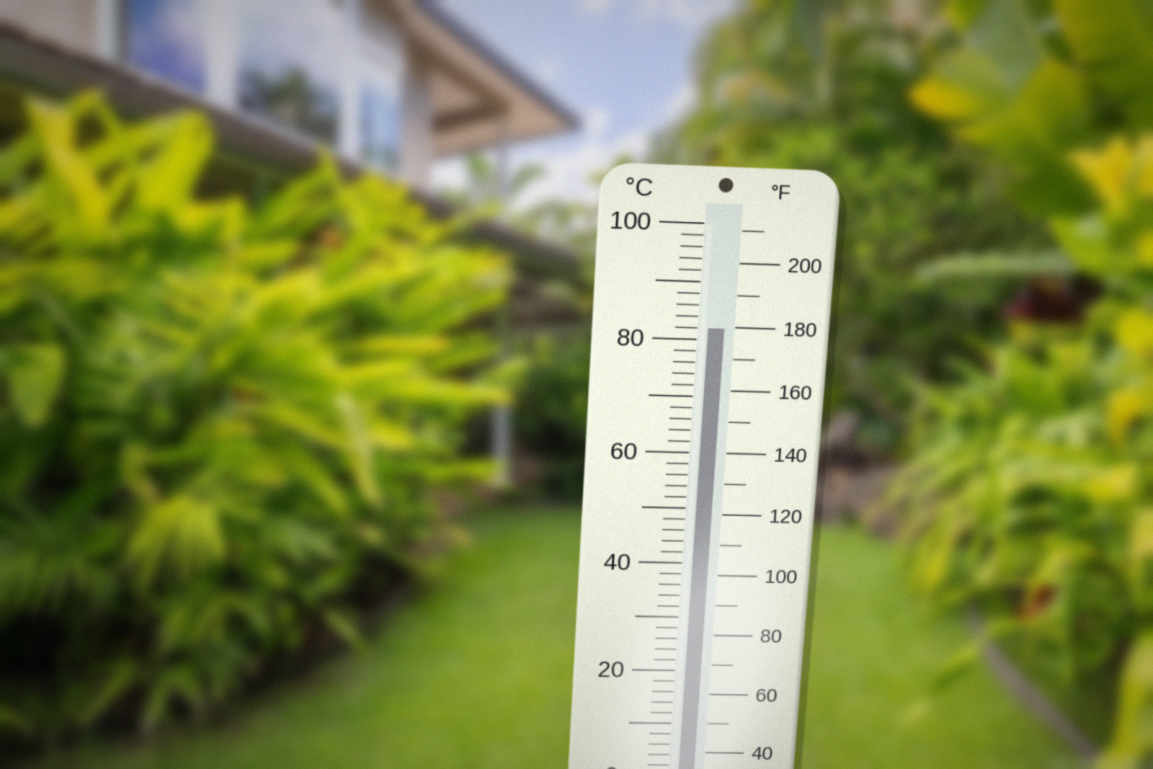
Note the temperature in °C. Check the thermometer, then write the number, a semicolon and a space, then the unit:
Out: 82; °C
